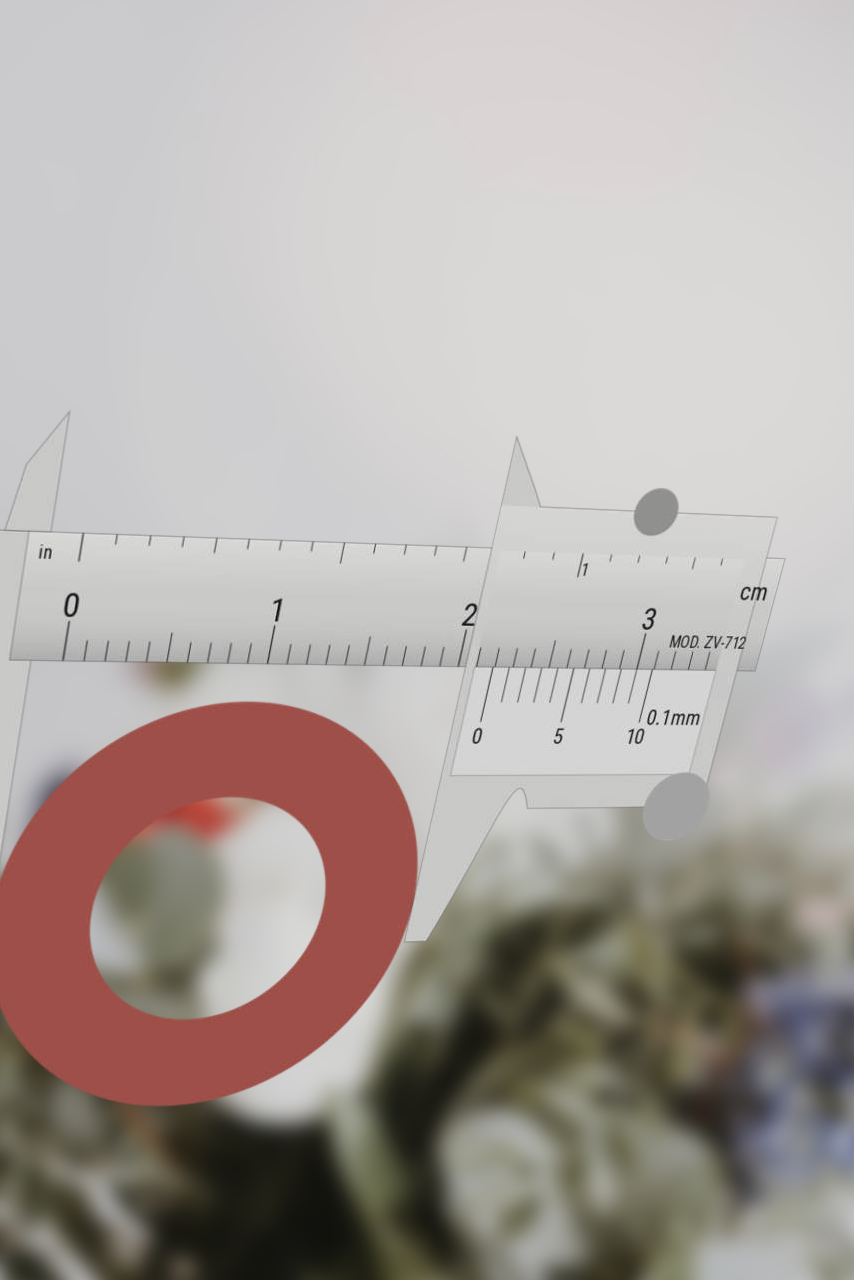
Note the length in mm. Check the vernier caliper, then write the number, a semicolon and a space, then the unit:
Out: 21.9; mm
